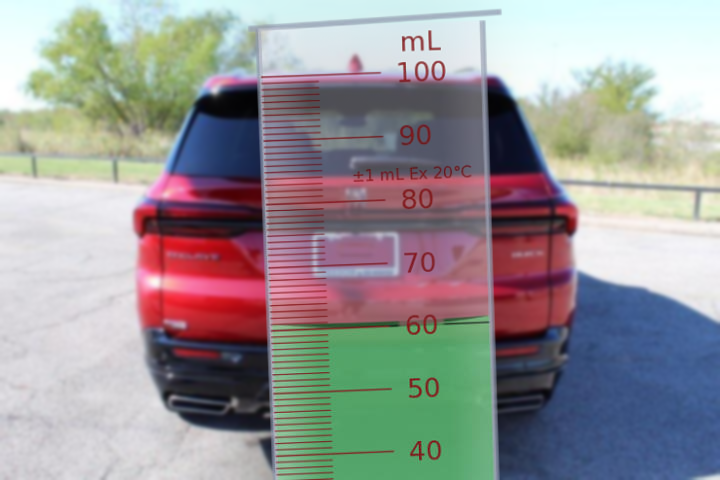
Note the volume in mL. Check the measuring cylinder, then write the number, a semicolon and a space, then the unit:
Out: 60; mL
